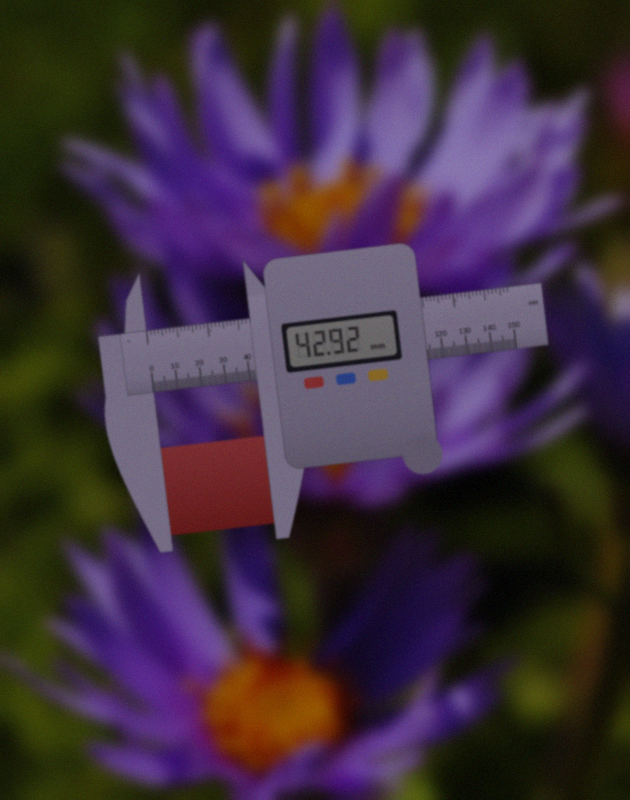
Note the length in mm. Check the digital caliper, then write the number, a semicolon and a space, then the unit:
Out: 42.92; mm
